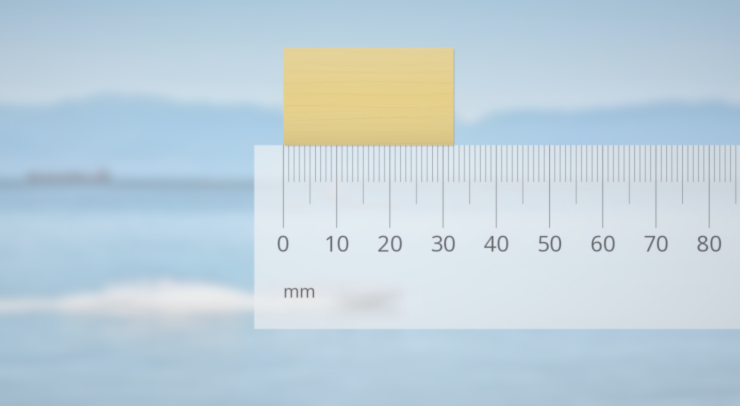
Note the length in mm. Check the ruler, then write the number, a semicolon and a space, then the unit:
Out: 32; mm
